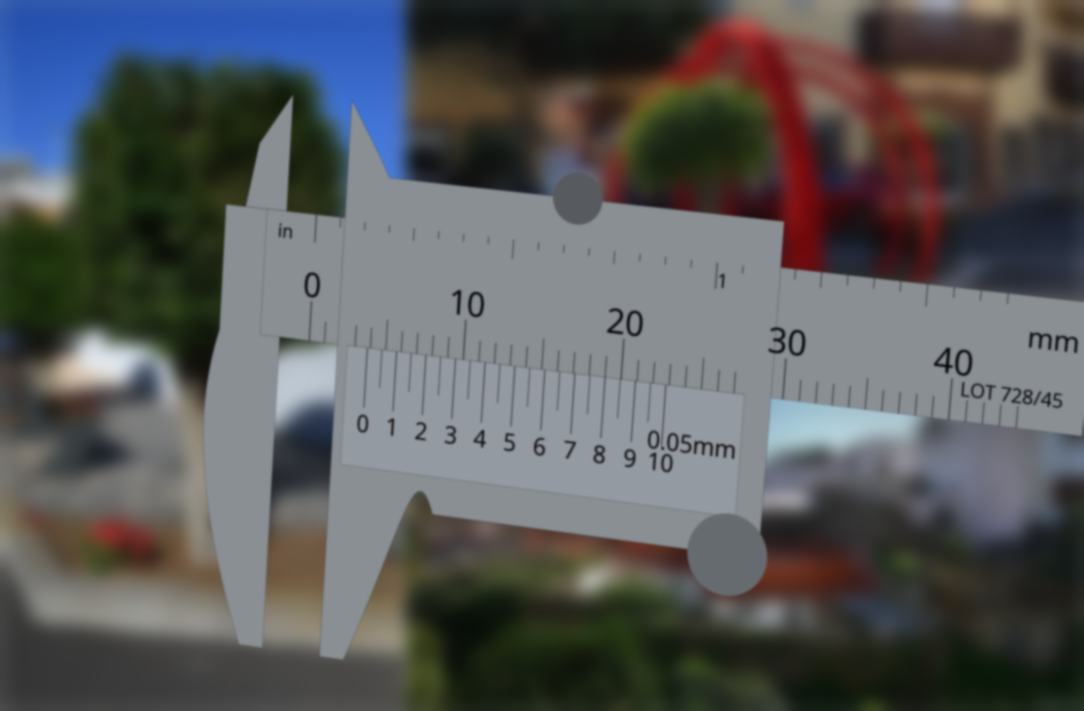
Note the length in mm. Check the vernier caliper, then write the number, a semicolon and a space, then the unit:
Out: 3.8; mm
